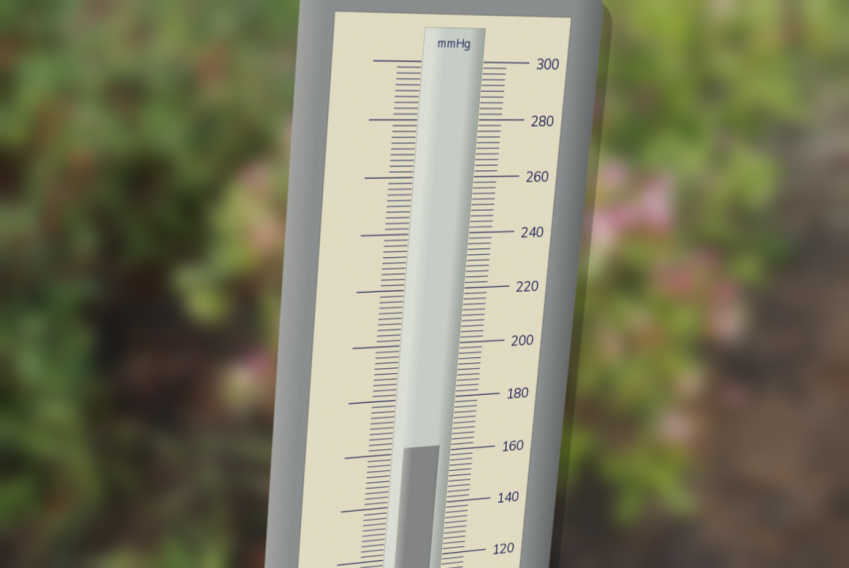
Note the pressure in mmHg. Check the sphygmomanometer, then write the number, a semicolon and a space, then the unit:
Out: 162; mmHg
